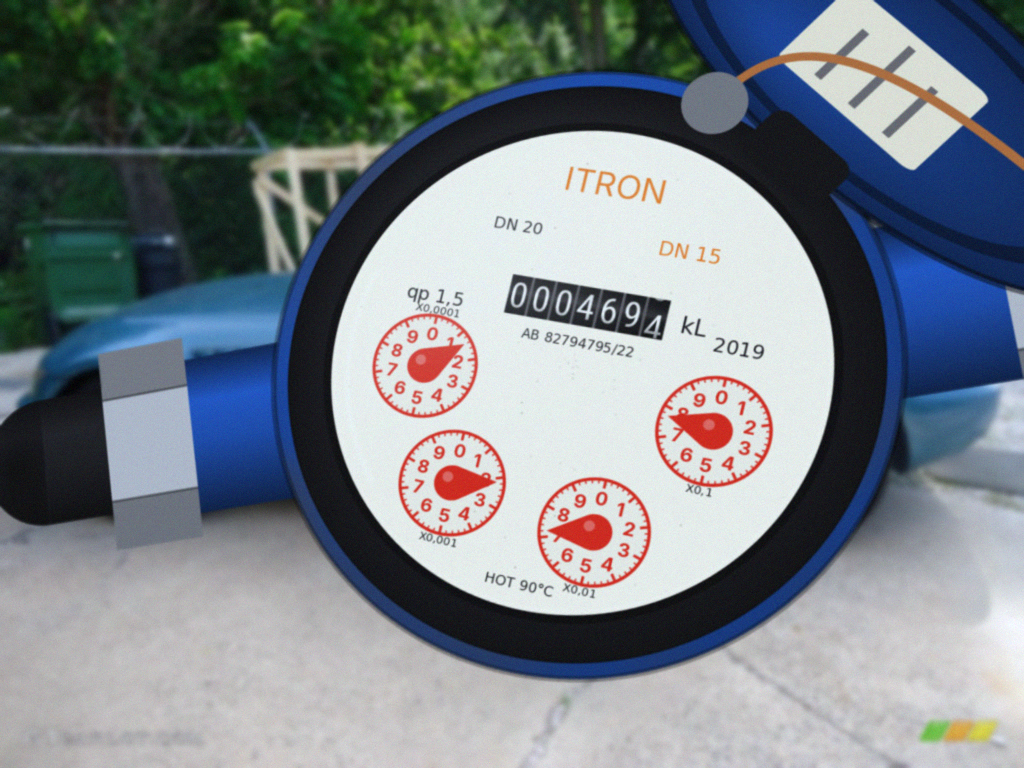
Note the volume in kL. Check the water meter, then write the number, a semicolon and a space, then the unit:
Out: 4693.7721; kL
